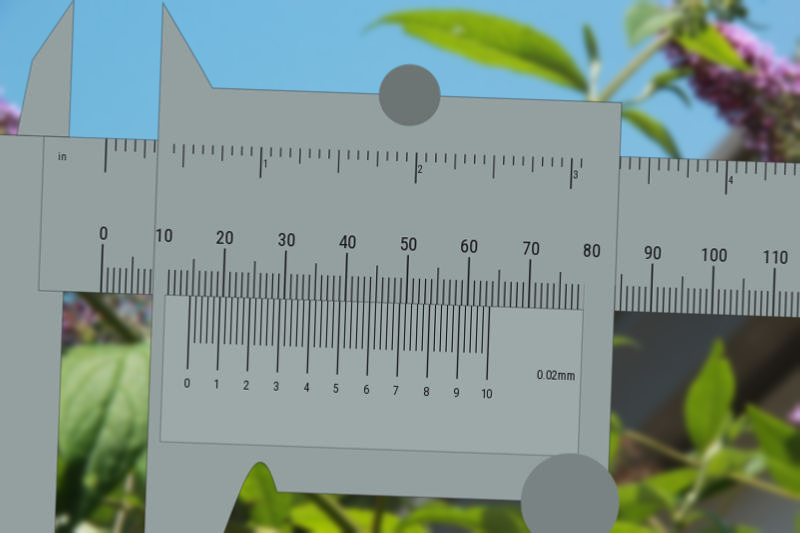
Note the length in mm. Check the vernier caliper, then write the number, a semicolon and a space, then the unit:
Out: 14.6; mm
